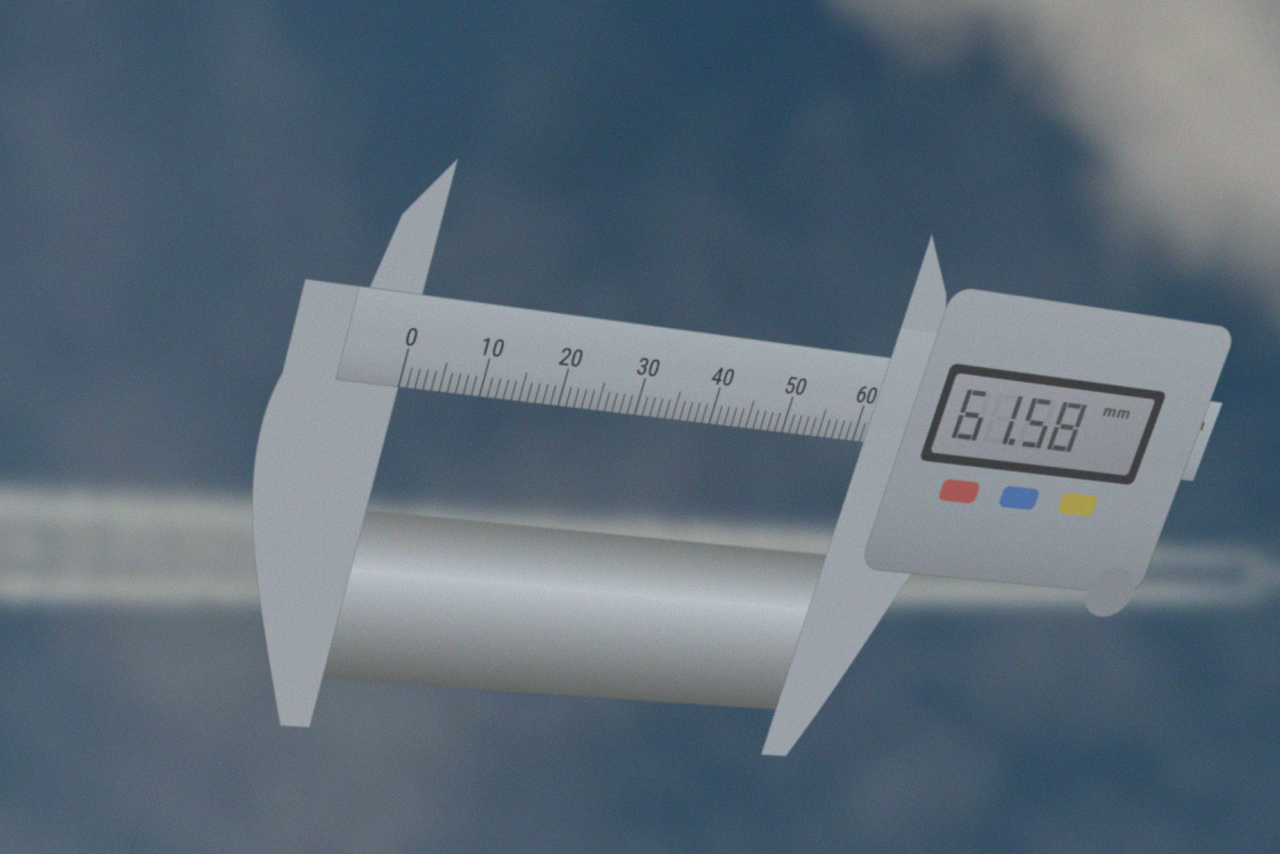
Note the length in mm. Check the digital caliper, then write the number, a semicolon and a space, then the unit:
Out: 61.58; mm
